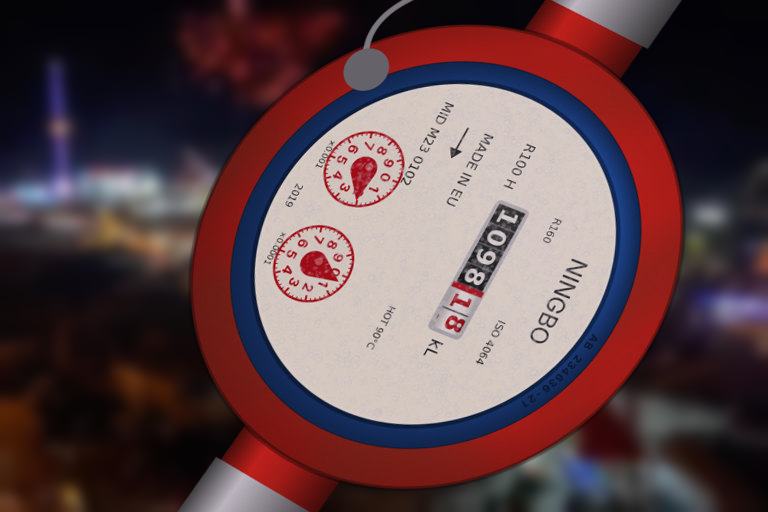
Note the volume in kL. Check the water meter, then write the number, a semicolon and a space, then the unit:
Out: 1098.1820; kL
